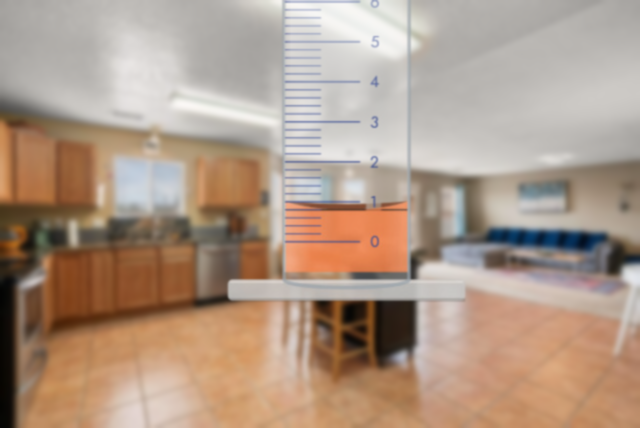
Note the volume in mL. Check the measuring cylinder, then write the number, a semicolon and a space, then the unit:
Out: 0.8; mL
